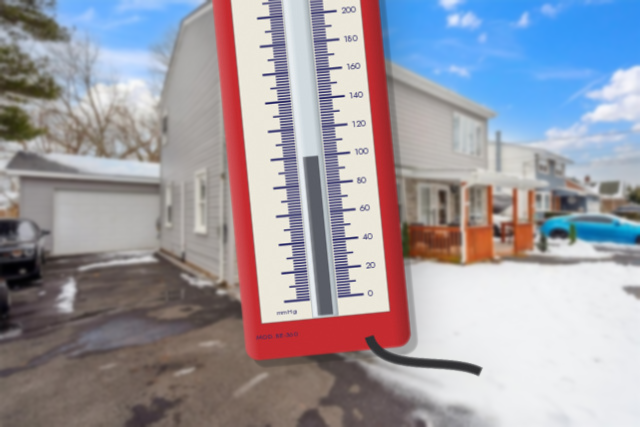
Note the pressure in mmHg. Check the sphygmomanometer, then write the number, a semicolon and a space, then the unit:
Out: 100; mmHg
